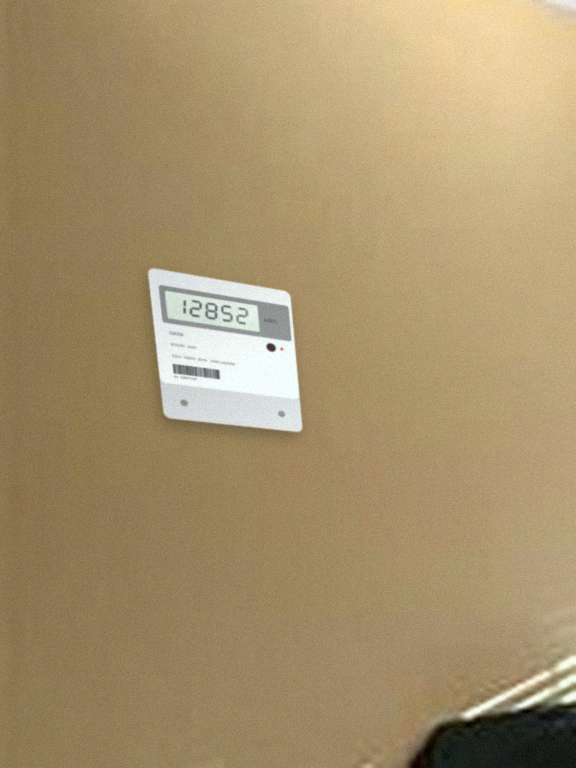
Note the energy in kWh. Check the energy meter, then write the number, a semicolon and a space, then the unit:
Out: 12852; kWh
